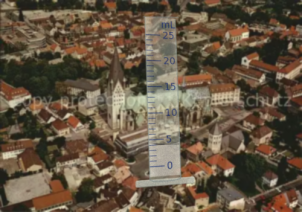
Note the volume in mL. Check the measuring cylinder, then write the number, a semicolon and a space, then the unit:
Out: 4; mL
